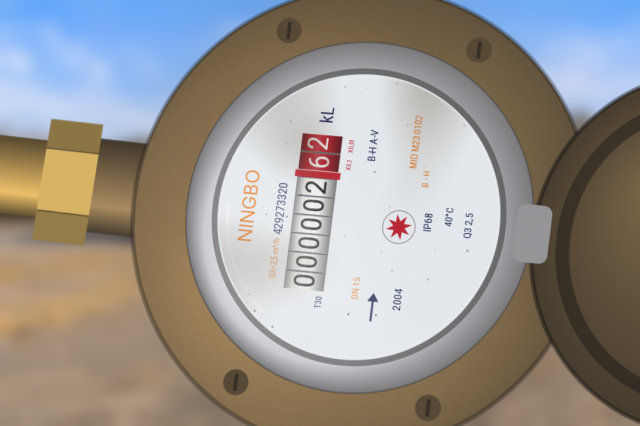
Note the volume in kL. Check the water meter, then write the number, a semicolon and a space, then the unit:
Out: 2.62; kL
